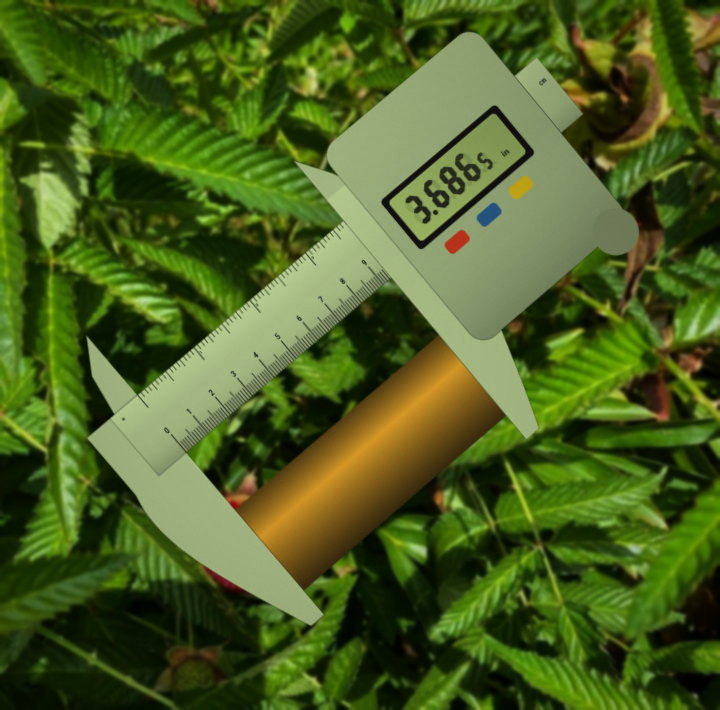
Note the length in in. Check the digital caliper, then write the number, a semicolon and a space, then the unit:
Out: 3.6865; in
